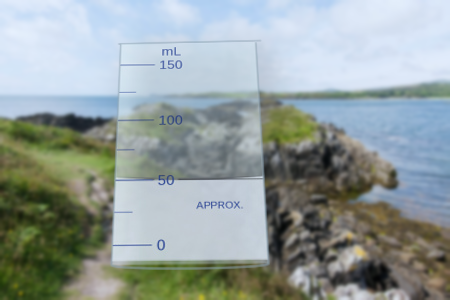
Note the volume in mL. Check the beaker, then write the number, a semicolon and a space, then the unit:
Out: 50; mL
